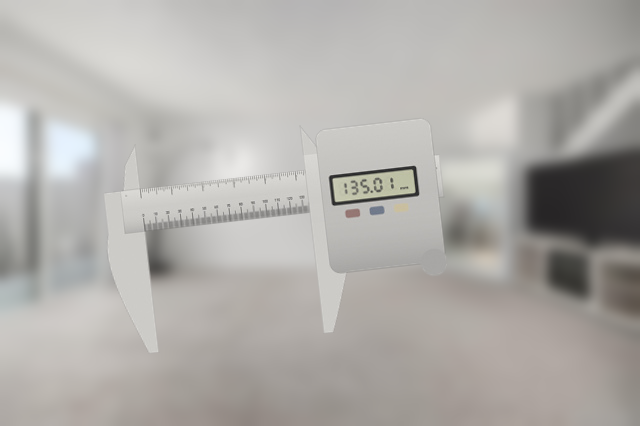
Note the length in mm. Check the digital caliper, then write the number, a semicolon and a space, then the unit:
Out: 135.01; mm
